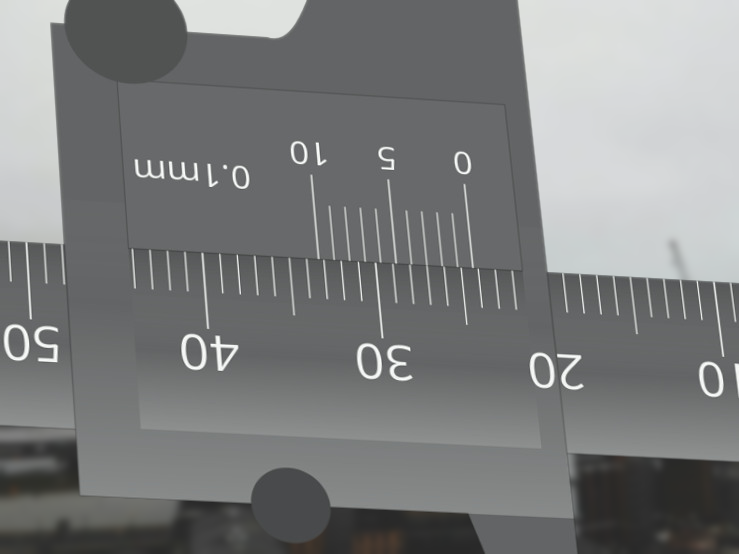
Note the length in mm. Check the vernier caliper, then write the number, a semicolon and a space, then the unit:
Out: 24.3; mm
